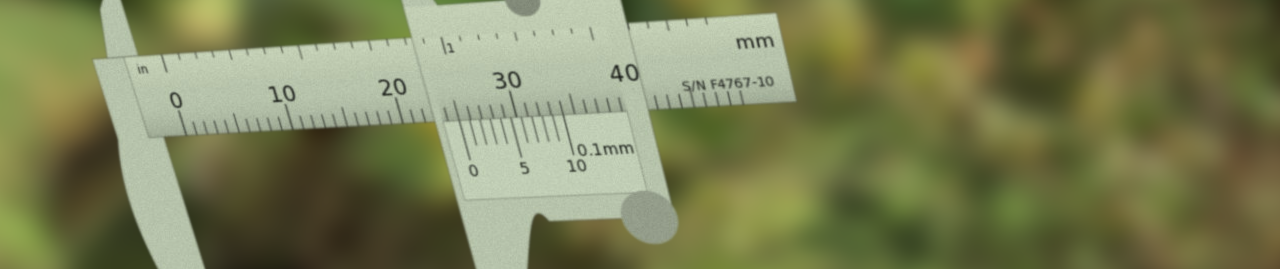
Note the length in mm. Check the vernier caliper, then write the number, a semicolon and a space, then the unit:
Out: 25.0; mm
